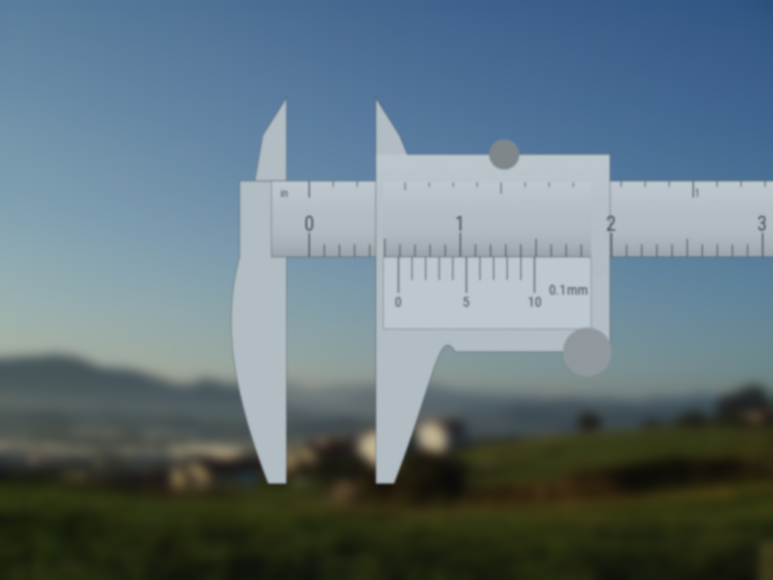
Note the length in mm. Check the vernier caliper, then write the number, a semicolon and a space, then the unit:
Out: 5.9; mm
